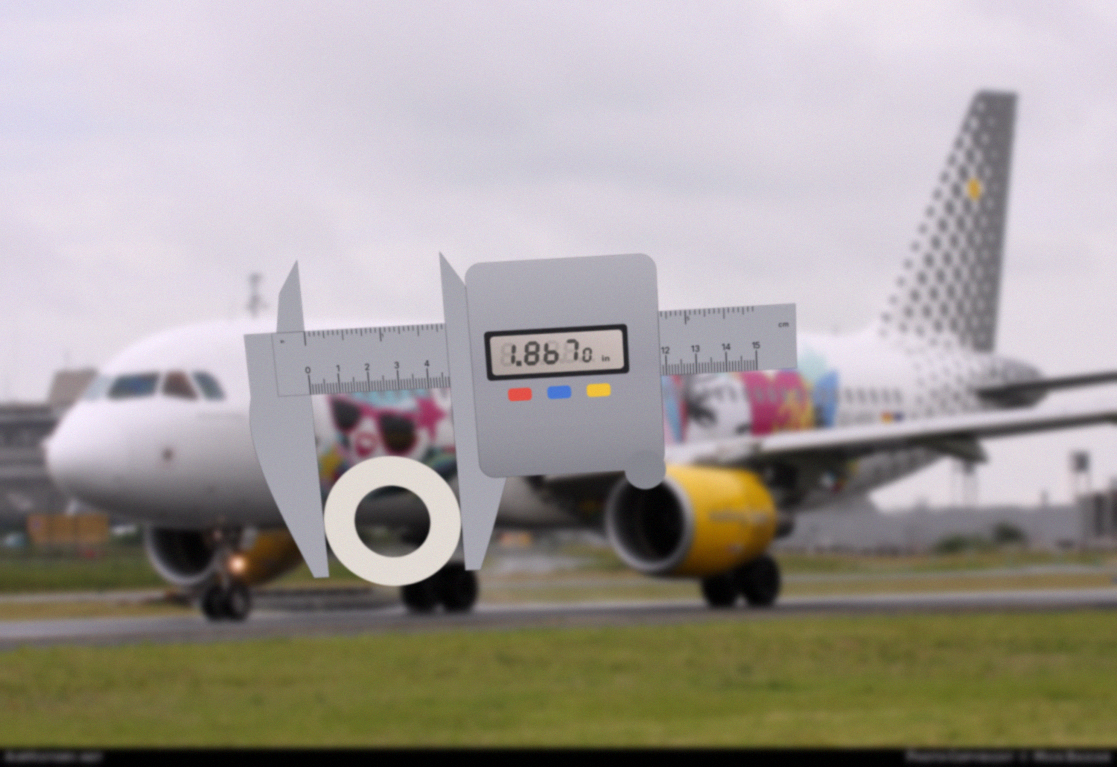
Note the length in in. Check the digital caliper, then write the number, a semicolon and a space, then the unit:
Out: 1.8670; in
